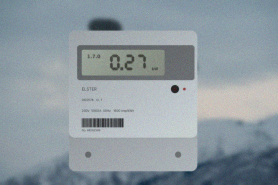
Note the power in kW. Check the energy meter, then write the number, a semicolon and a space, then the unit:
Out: 0.27; kW
